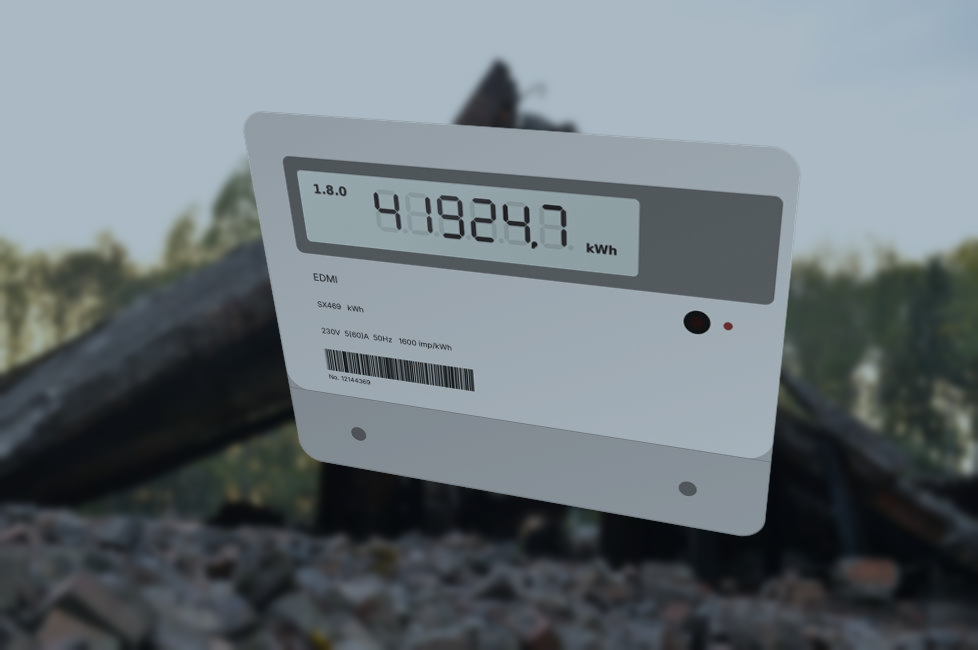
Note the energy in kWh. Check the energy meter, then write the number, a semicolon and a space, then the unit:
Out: 41924.7; kWh
